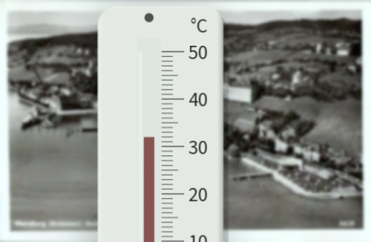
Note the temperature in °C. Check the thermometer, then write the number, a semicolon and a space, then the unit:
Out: 32; °C
